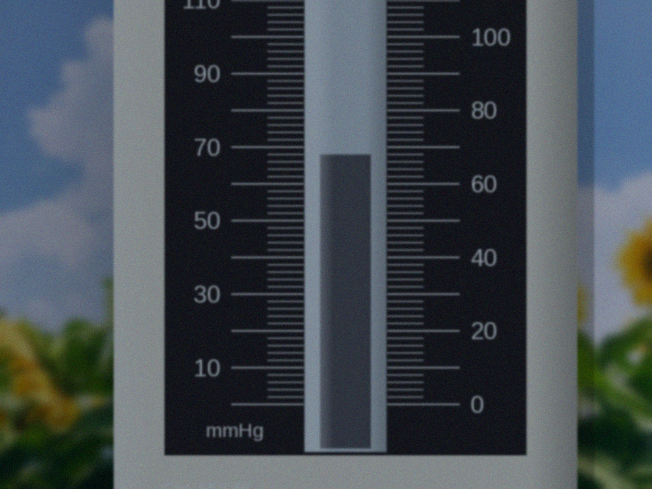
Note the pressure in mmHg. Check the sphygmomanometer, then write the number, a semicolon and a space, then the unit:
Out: 68; mmHg
